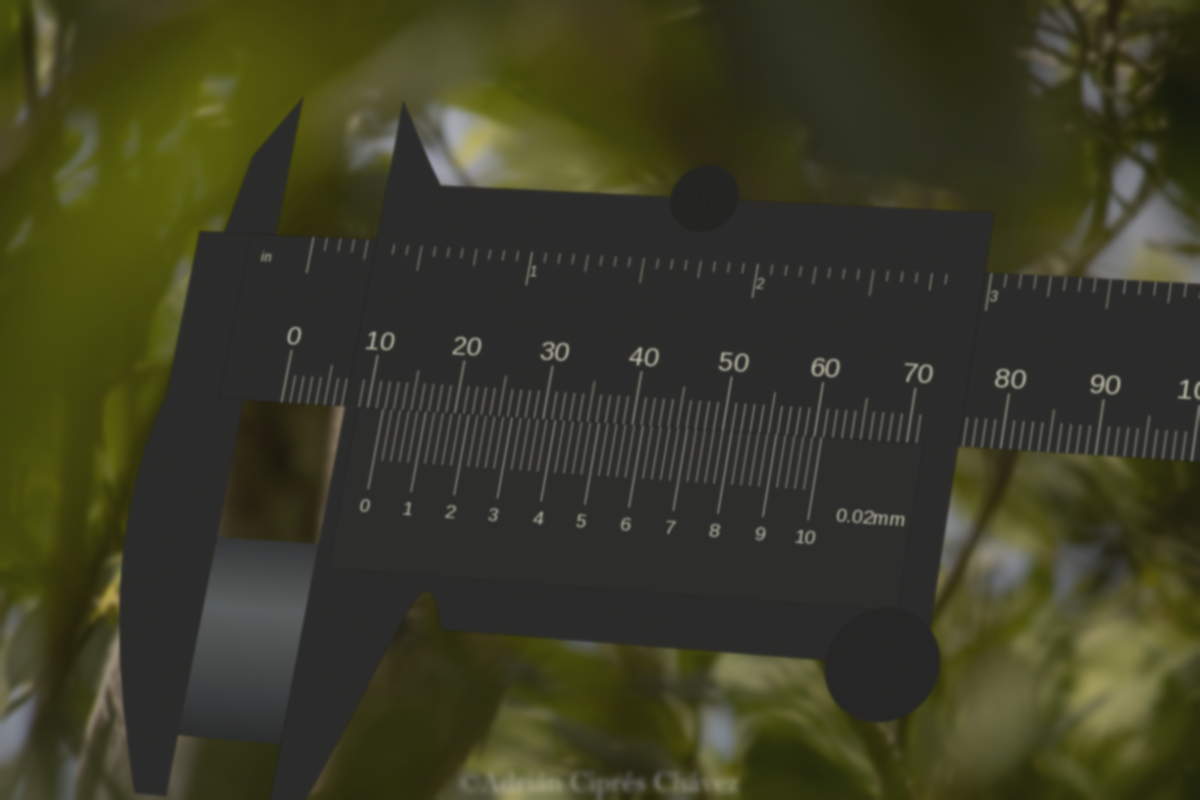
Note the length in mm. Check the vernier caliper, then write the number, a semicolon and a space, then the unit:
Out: 11.8; mm
